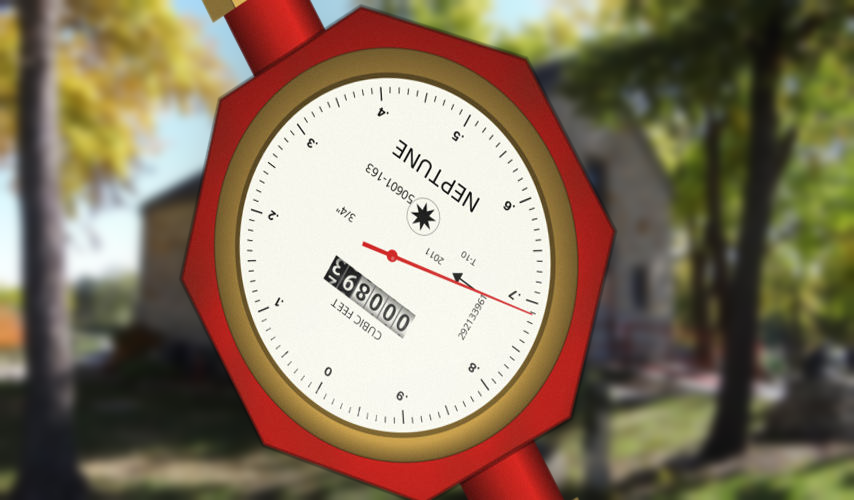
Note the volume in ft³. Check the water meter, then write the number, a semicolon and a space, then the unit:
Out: 892.71; ft³
